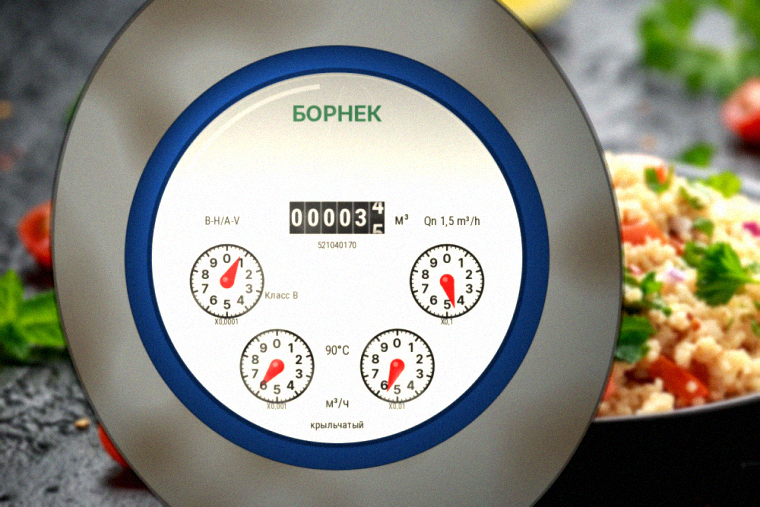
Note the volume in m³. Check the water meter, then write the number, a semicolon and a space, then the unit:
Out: 34.4560; m³
